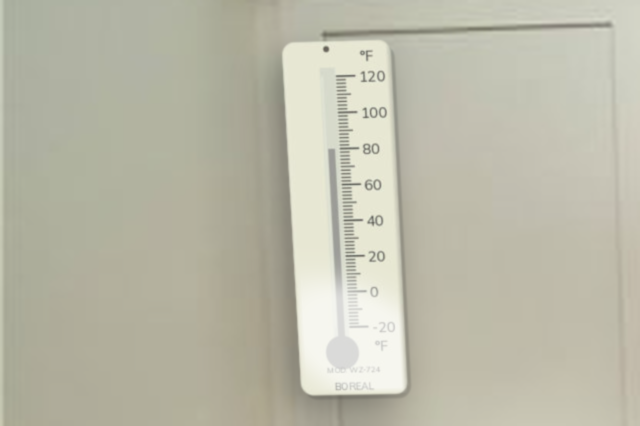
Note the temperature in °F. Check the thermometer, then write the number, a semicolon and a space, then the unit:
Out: 80; °F
